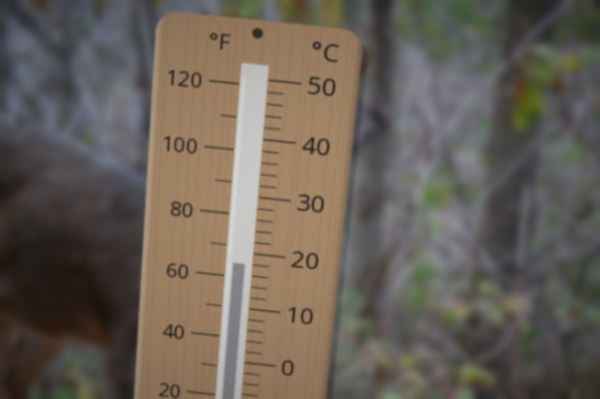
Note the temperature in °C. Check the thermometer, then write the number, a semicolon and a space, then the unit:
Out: 18; °C
